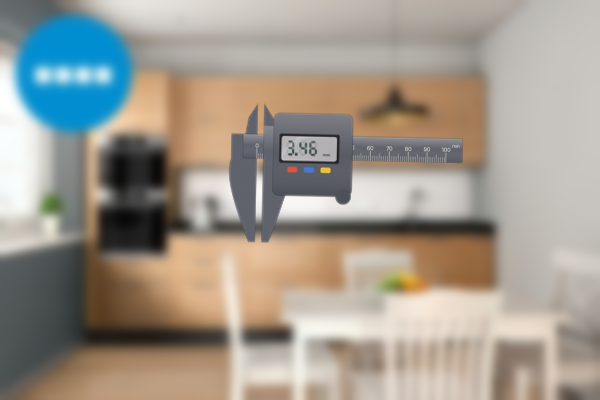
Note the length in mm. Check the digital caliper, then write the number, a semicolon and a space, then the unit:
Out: 3.46; mm
